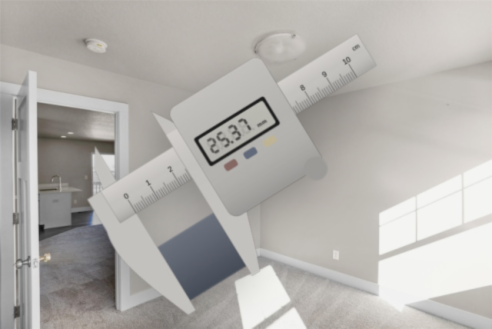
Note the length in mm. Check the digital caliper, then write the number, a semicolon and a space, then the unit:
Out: 25.37; mm
